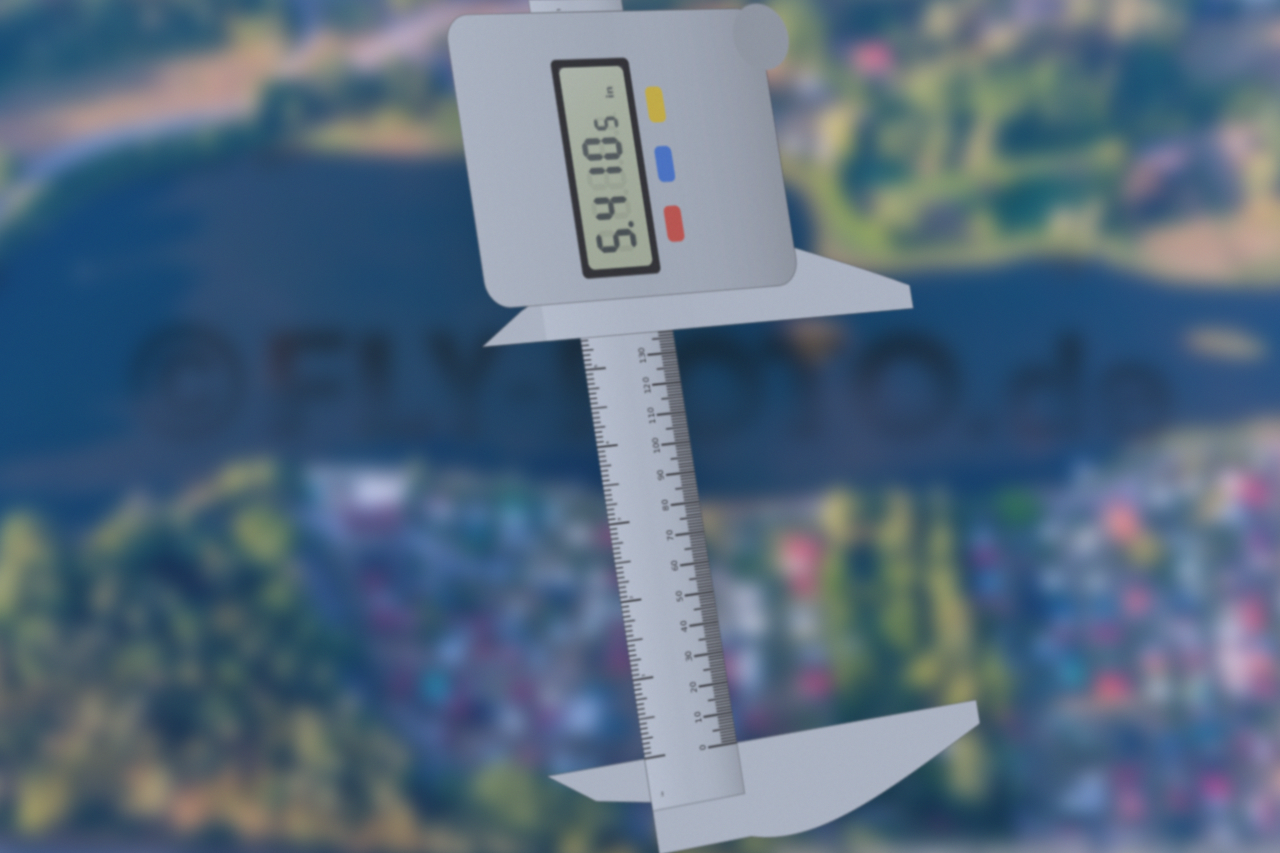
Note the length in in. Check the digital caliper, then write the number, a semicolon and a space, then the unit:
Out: 5.4105; in
